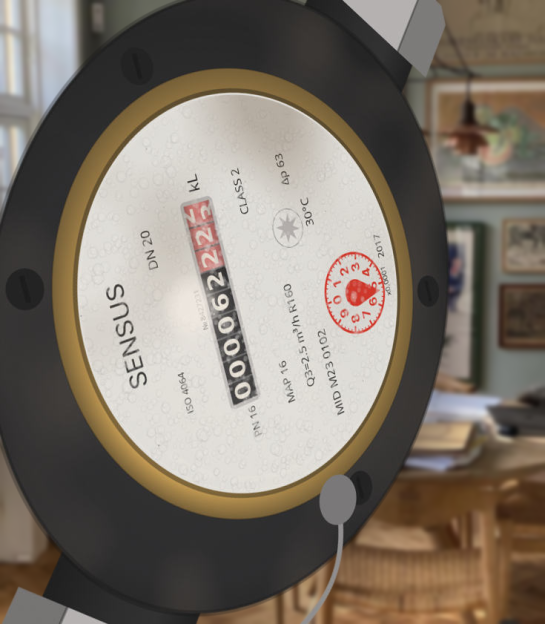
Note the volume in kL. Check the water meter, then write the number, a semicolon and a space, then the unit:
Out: 62.2225; kL
